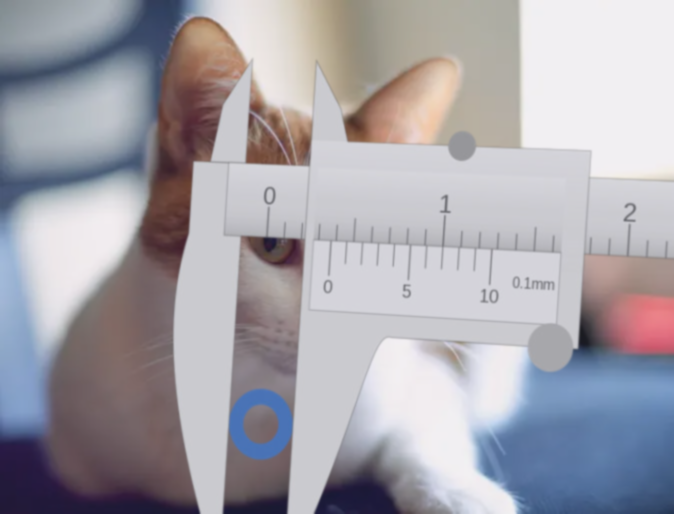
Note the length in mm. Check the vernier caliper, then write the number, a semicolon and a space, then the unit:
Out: 3.7; mm
